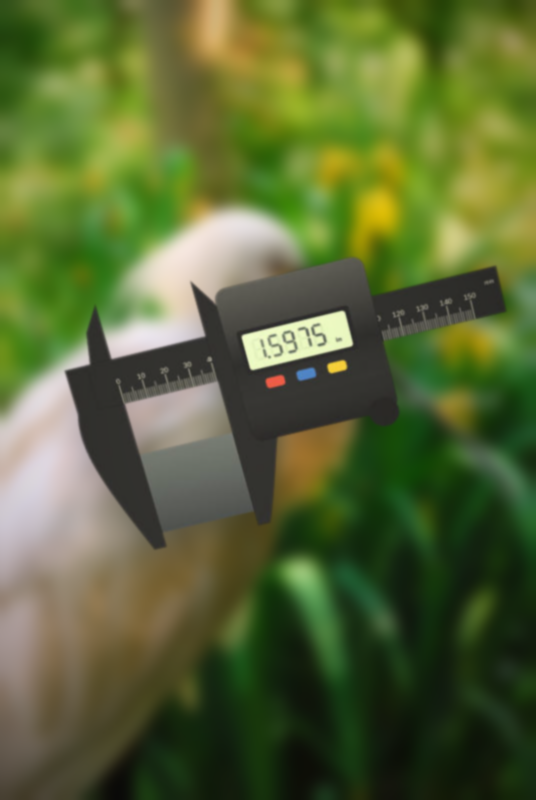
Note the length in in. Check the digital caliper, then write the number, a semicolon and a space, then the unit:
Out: 1.5975; in
